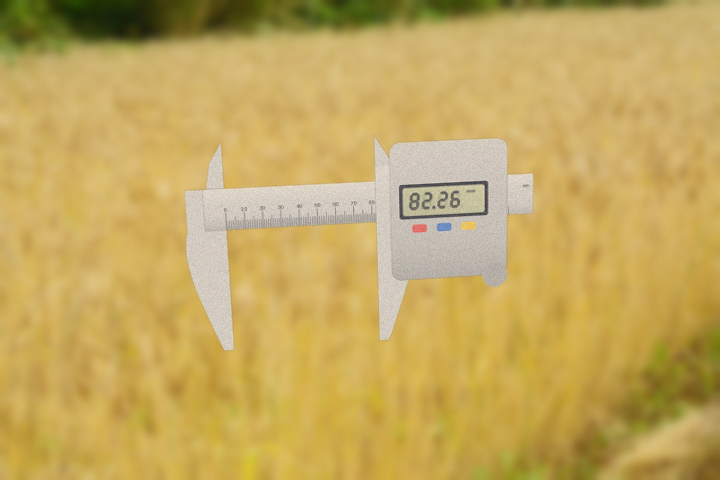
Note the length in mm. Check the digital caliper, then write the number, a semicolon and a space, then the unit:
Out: 82.26; mm
